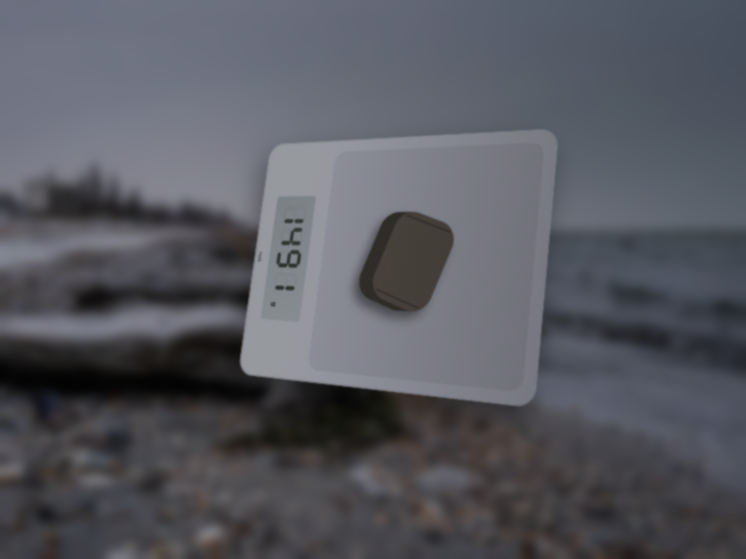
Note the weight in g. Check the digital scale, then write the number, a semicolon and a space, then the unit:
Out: 1491; g
